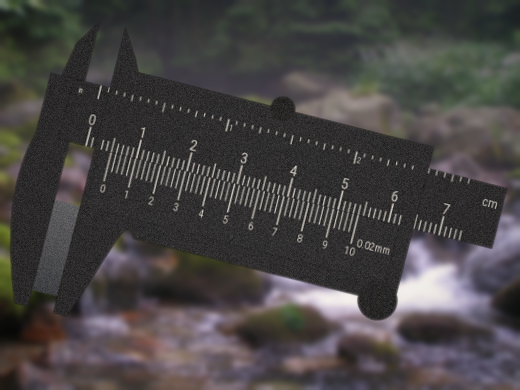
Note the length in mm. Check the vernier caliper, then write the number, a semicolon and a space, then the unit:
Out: 5.0; mm
